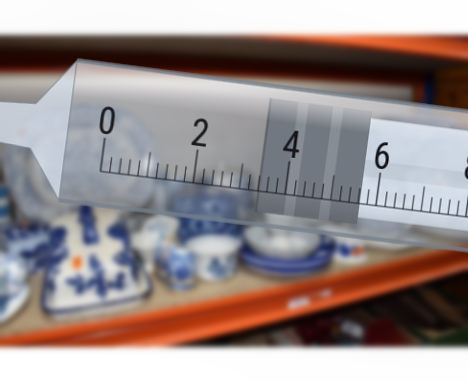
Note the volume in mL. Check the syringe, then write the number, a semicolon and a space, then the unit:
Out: 3.4; mL
